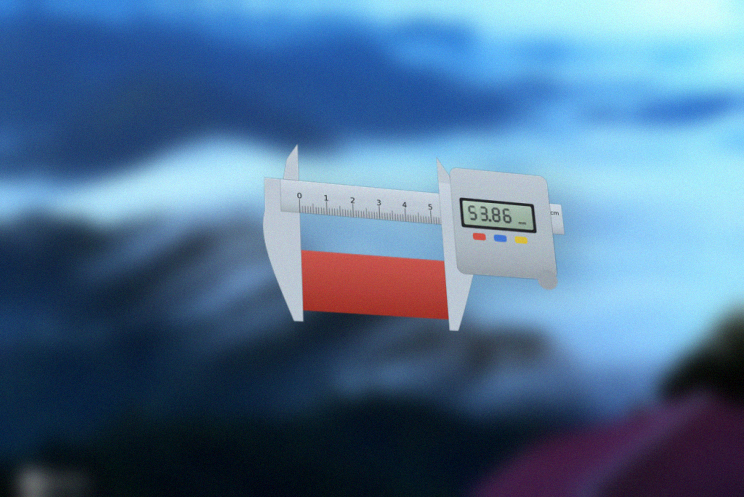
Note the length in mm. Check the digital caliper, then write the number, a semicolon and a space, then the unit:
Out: 53.86; mm
